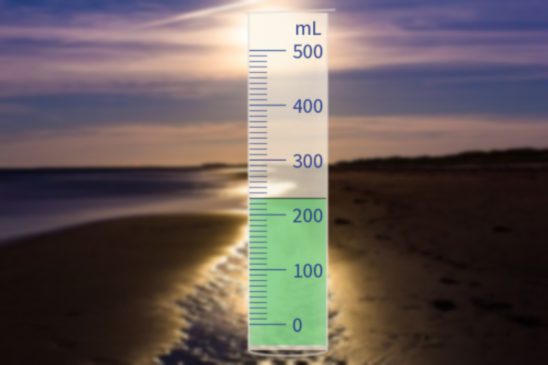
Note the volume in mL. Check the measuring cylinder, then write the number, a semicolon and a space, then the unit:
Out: 230; mL
